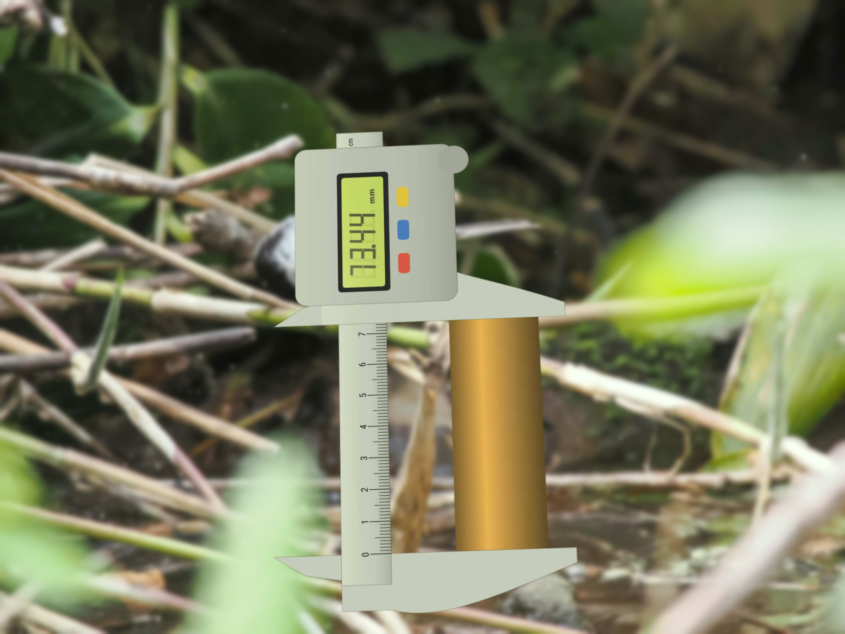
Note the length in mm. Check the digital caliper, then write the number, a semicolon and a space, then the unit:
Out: 73.44; mm
